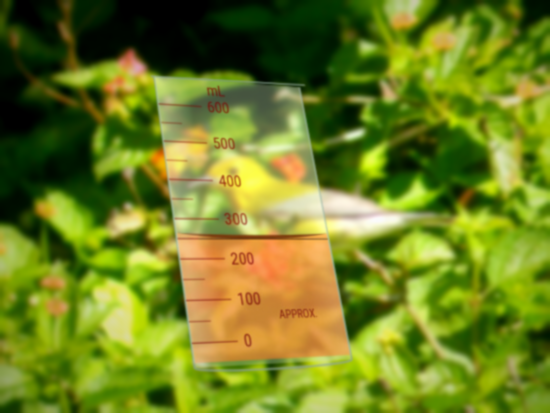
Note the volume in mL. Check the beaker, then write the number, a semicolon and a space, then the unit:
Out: 250; mL
